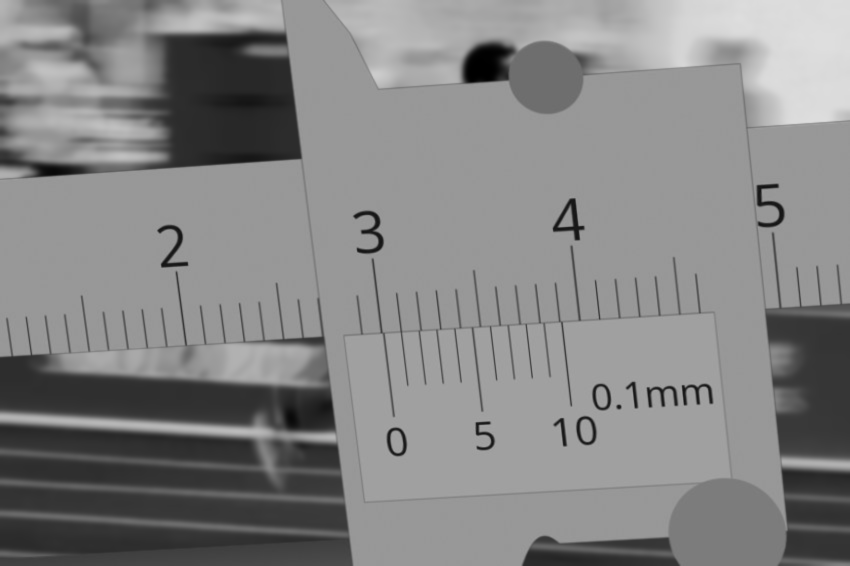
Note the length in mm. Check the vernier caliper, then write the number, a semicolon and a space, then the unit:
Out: 30.1; mm
